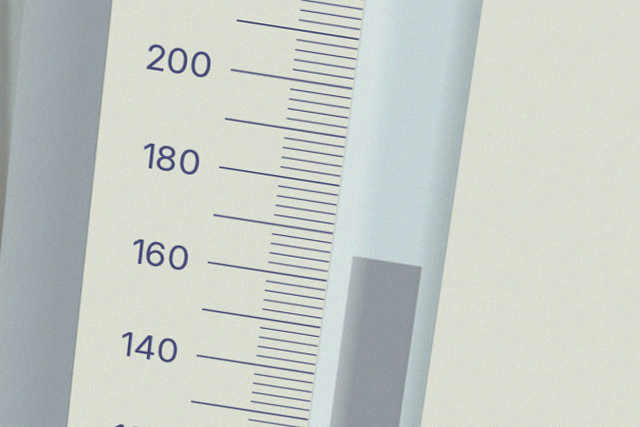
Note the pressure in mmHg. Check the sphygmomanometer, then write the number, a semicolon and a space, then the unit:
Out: 166; mmHg
